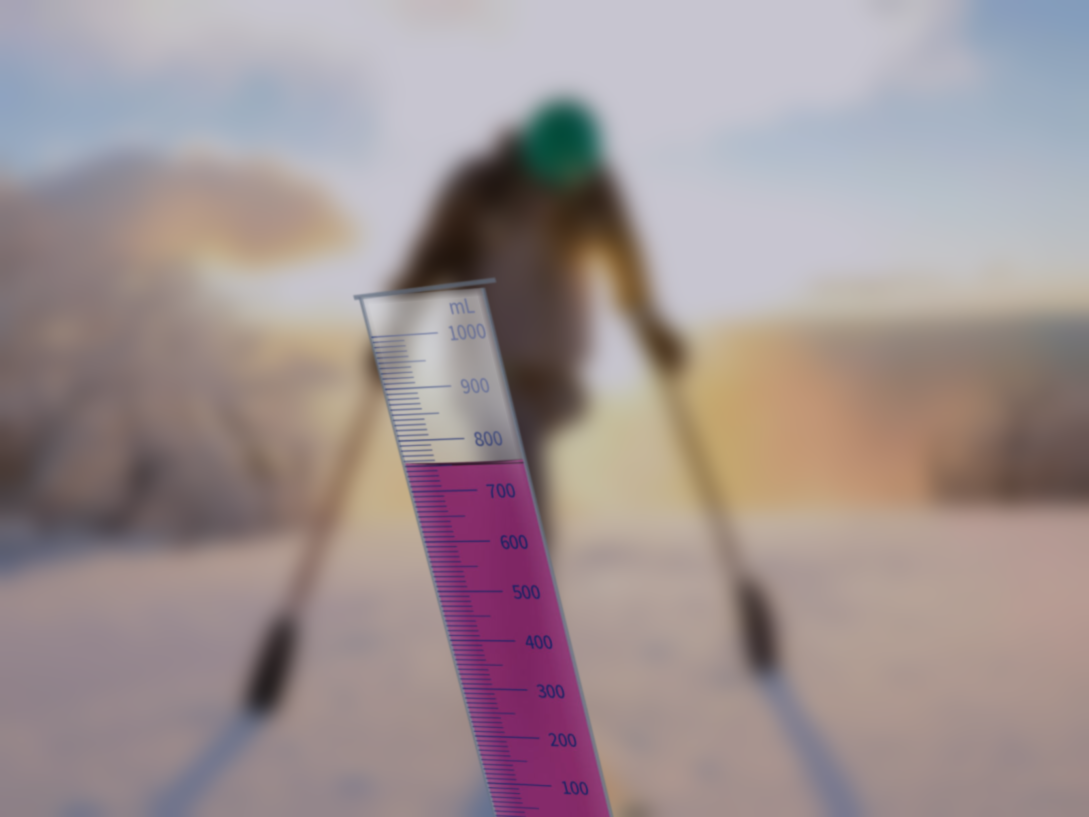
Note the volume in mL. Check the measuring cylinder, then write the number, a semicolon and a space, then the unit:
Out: 750; mL
